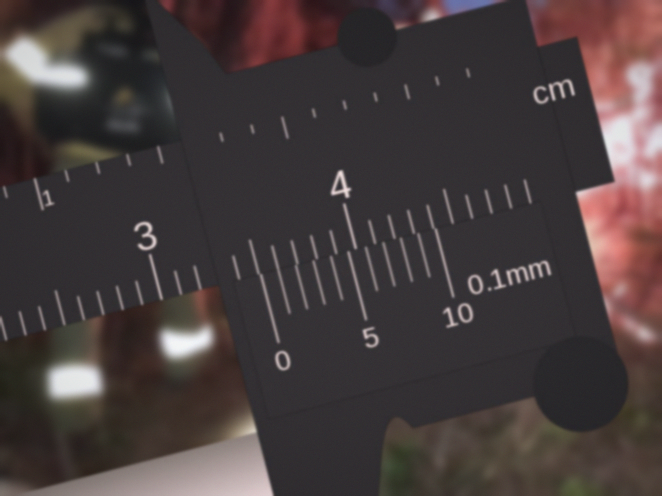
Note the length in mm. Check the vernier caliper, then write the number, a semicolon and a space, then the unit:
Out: 35.1; mm
